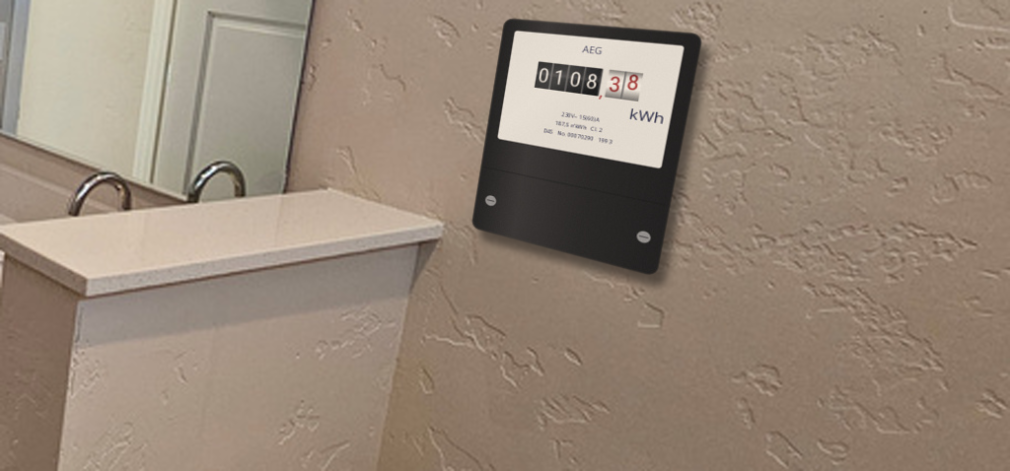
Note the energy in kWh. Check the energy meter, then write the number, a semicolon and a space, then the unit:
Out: 108.38; kWh
